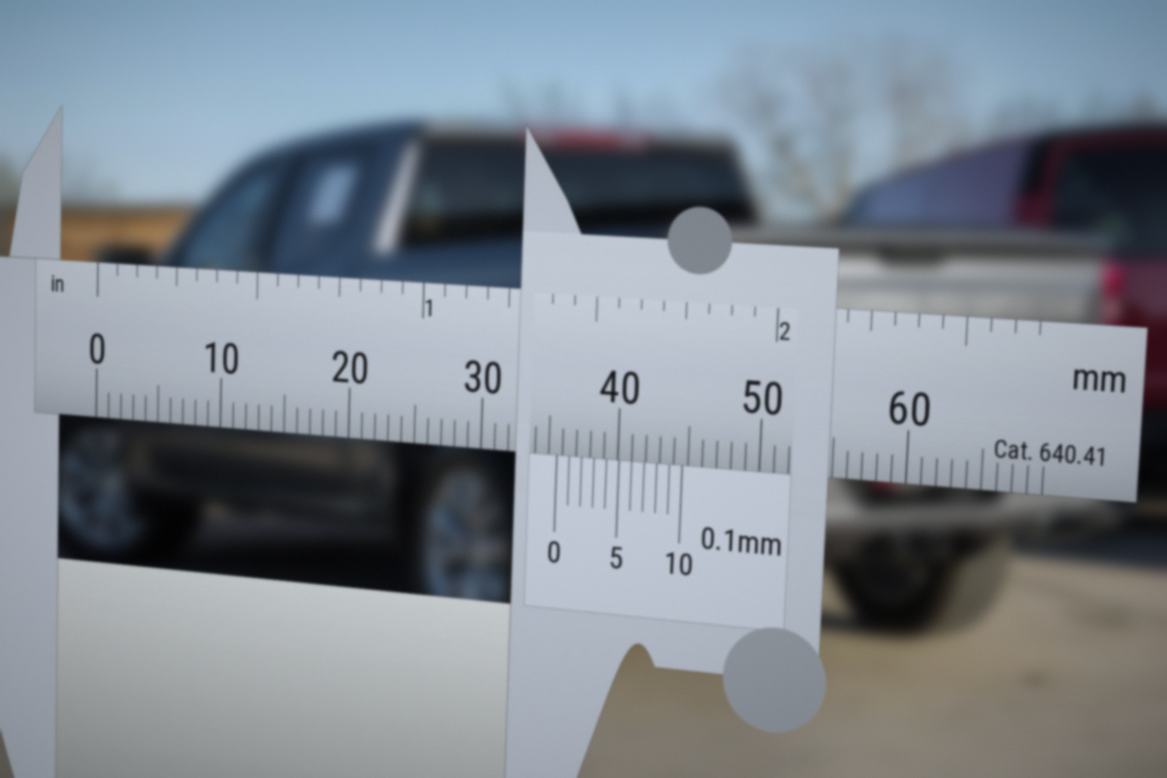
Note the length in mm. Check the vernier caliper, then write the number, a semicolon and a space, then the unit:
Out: 35.6; mm
